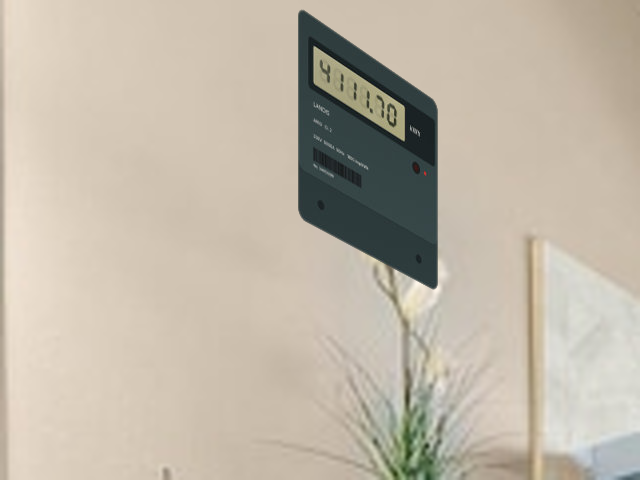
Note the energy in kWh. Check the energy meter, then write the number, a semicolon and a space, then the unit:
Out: 4111.70; kWh
